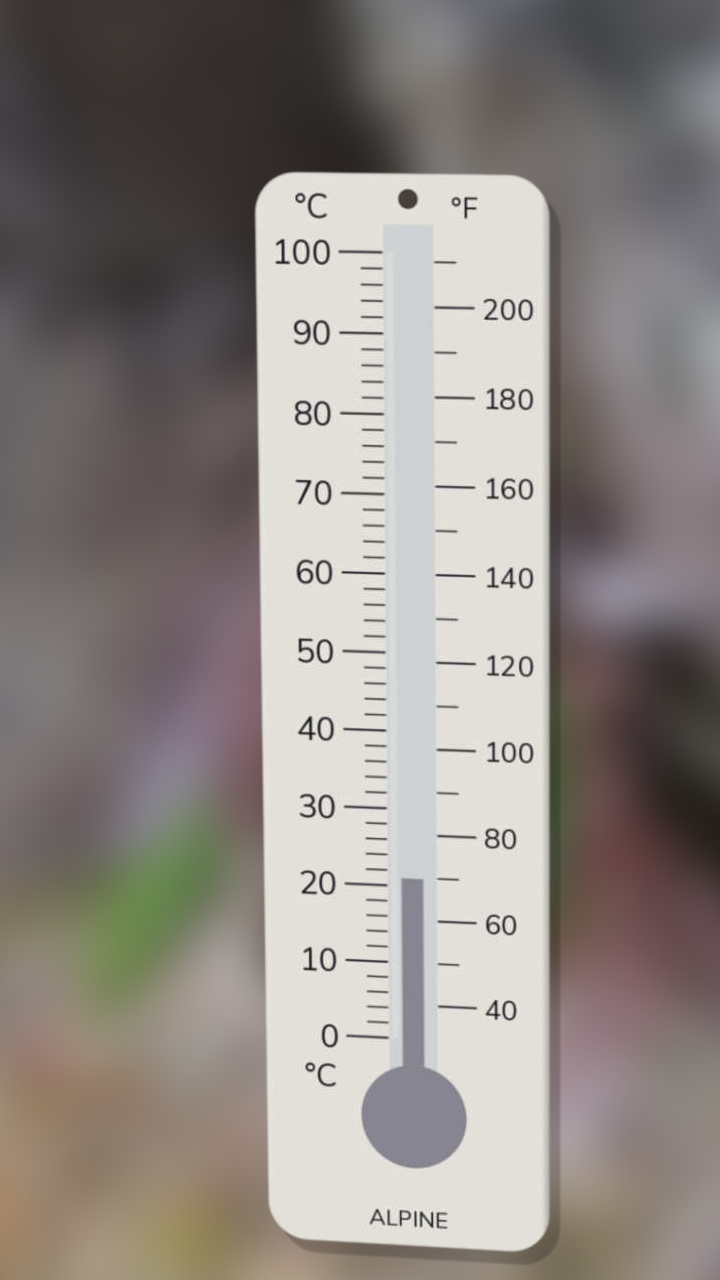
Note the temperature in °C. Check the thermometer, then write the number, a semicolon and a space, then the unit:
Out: 21; °C
